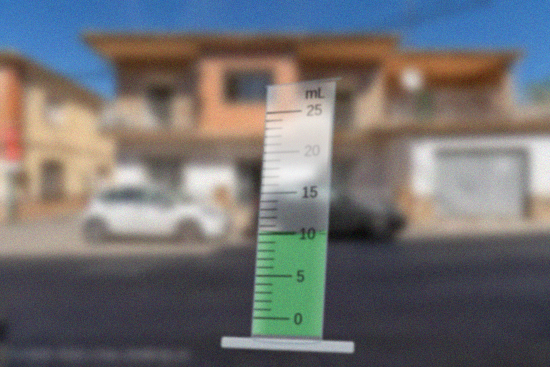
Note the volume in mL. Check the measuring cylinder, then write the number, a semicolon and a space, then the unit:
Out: 10; mL
